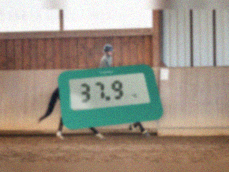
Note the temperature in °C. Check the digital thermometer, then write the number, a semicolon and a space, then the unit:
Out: 37.9; °C
